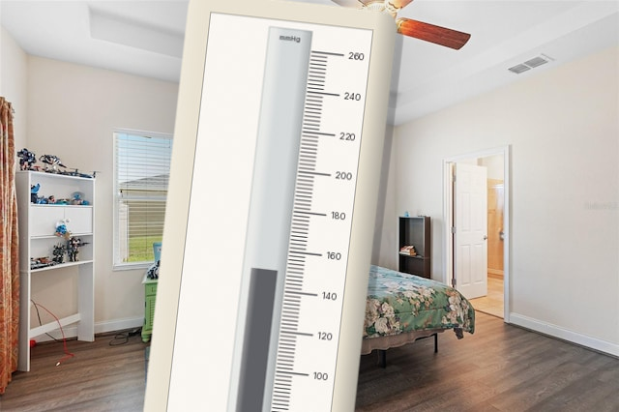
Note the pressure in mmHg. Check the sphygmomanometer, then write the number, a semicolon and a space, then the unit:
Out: 150; mmHg
